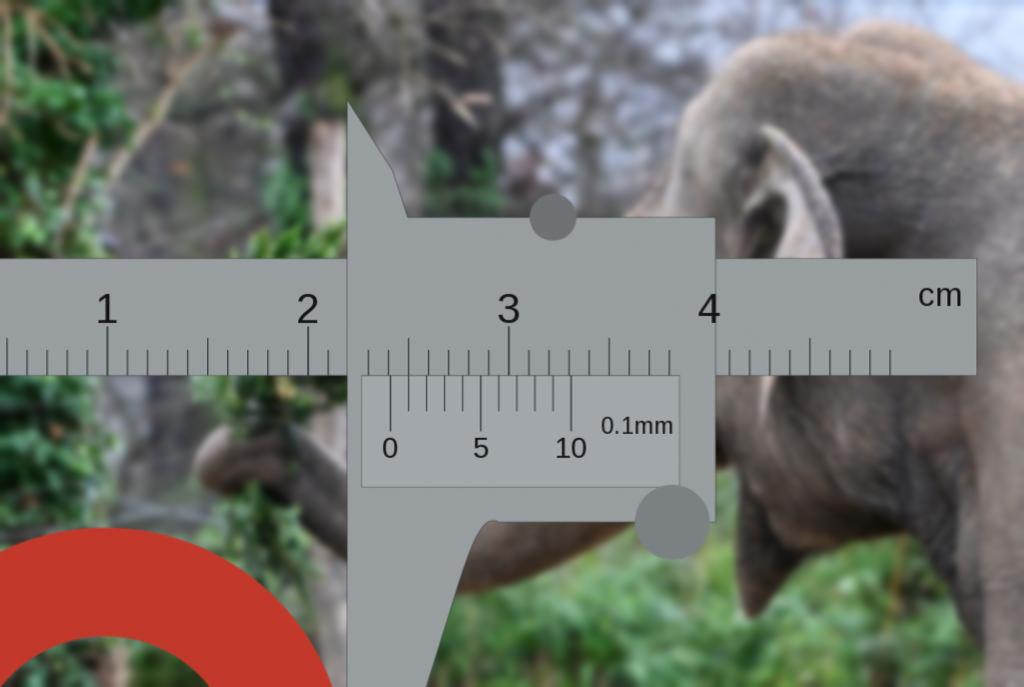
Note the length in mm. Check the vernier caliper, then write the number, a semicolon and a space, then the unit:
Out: 24.1; mm
